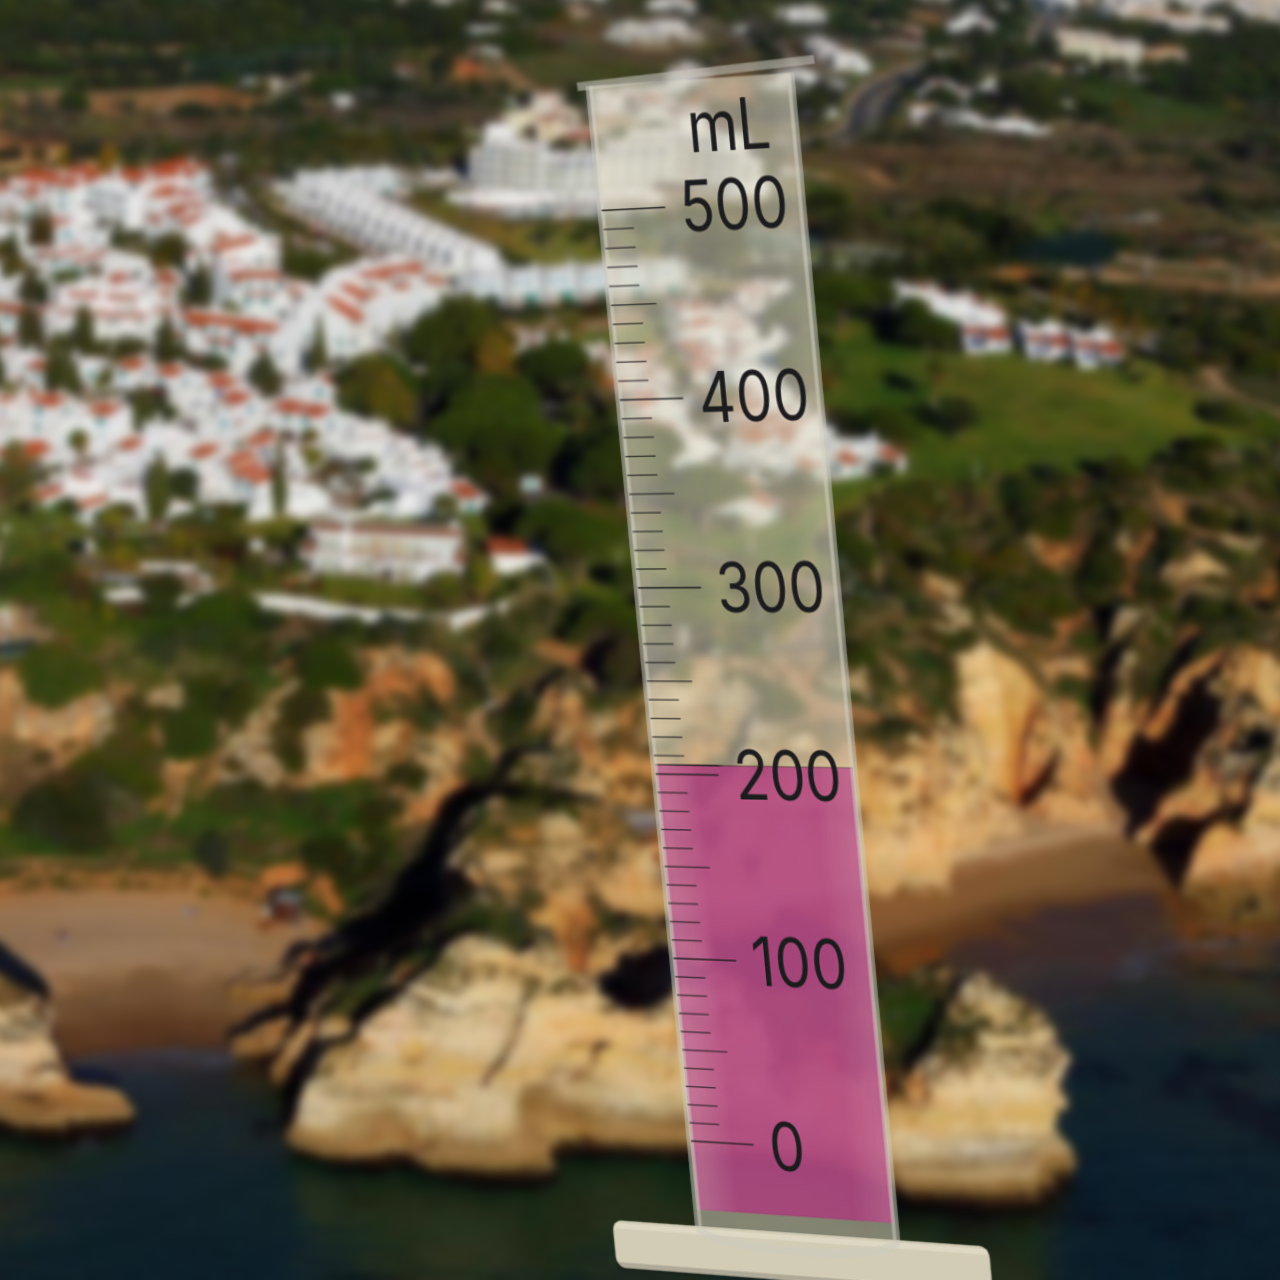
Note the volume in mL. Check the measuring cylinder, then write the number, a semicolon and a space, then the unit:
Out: 205; mL
